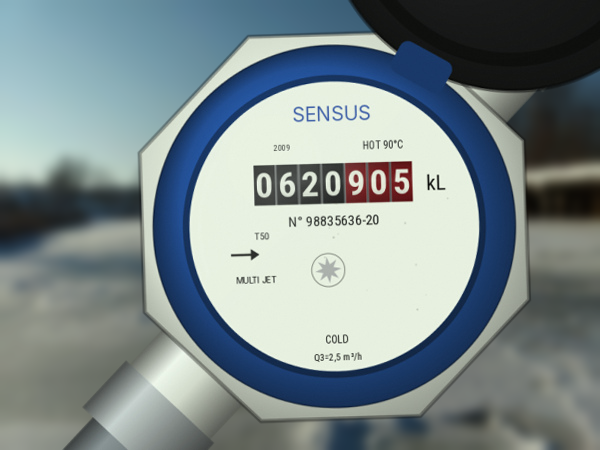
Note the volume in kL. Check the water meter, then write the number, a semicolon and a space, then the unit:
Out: 620.905; kL
